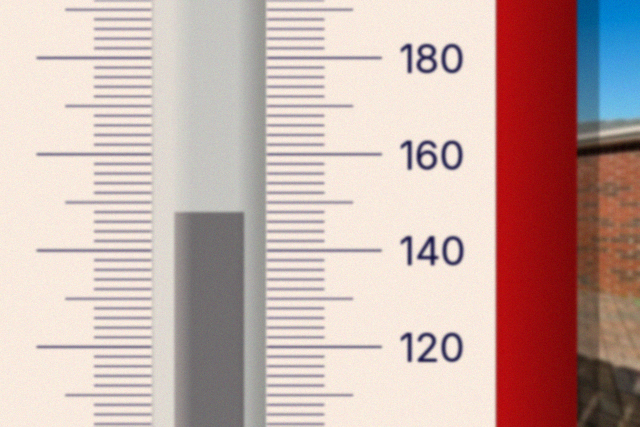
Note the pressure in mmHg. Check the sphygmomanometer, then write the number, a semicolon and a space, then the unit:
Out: 148; mmHg
